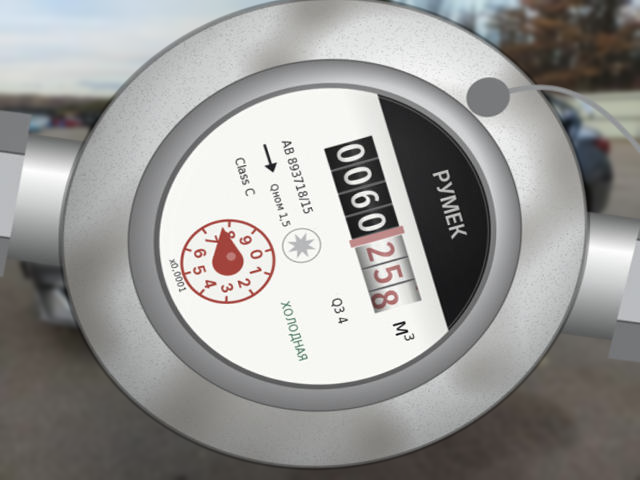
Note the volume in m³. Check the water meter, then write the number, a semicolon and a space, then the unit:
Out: 60.2577; m³
